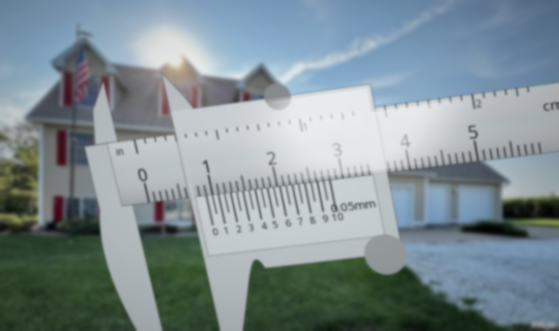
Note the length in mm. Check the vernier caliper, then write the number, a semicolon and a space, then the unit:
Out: 9.0; mm
